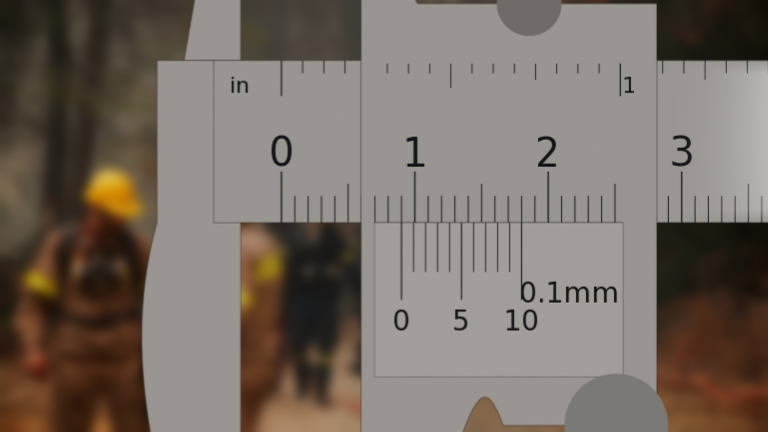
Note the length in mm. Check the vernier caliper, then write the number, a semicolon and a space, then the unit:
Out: 9.0; mm
